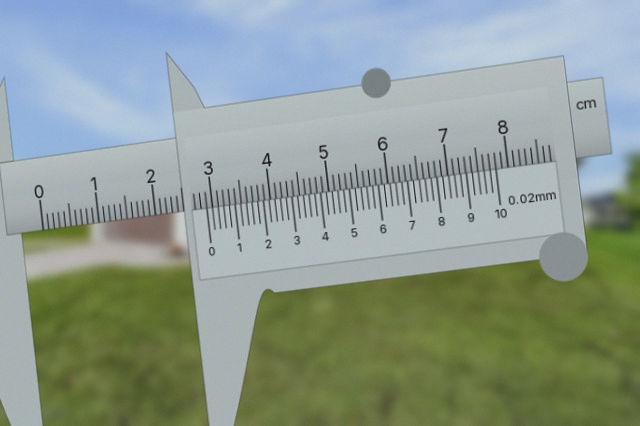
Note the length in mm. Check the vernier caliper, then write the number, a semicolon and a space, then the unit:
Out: 29.0; mm
